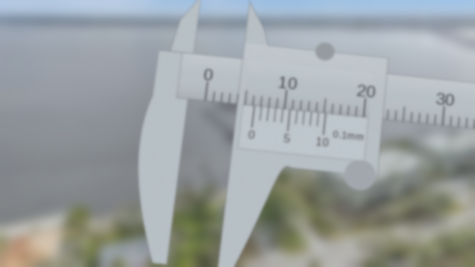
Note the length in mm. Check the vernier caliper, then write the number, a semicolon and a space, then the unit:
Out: 6.2; mm
